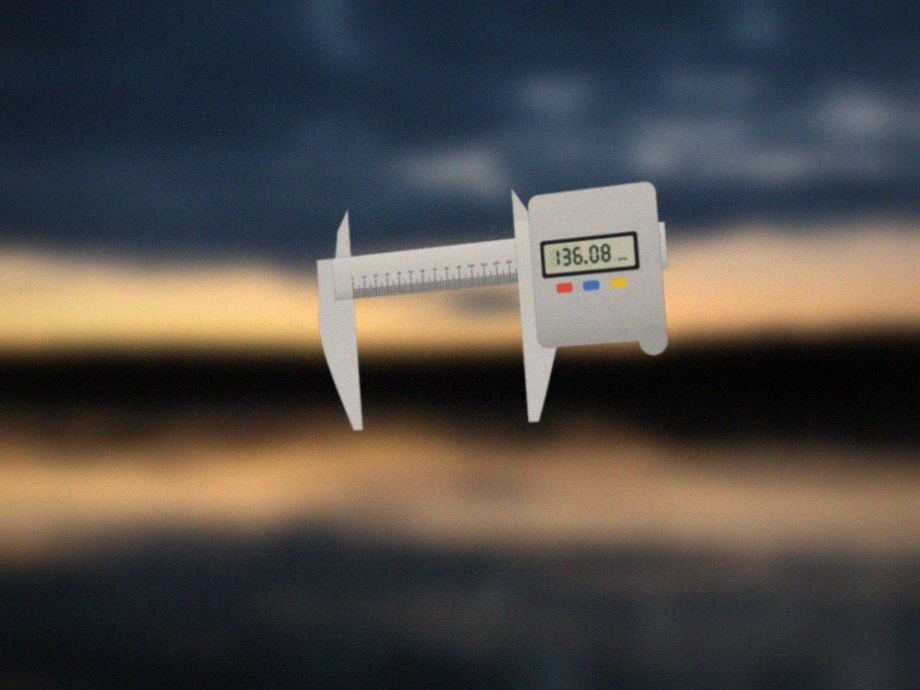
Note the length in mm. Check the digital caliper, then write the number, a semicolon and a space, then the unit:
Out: 136.08; mm
